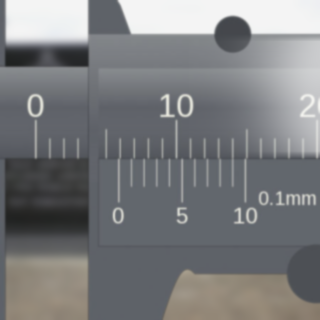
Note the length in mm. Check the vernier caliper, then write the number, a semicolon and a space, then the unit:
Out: 5.9; mm
